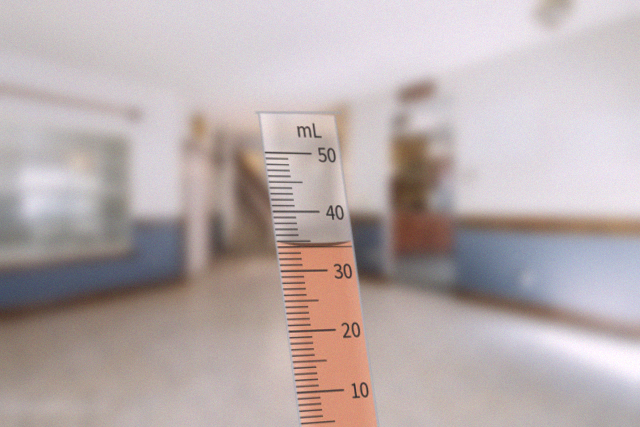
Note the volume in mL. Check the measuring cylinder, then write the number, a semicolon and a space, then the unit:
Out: 34; mL
